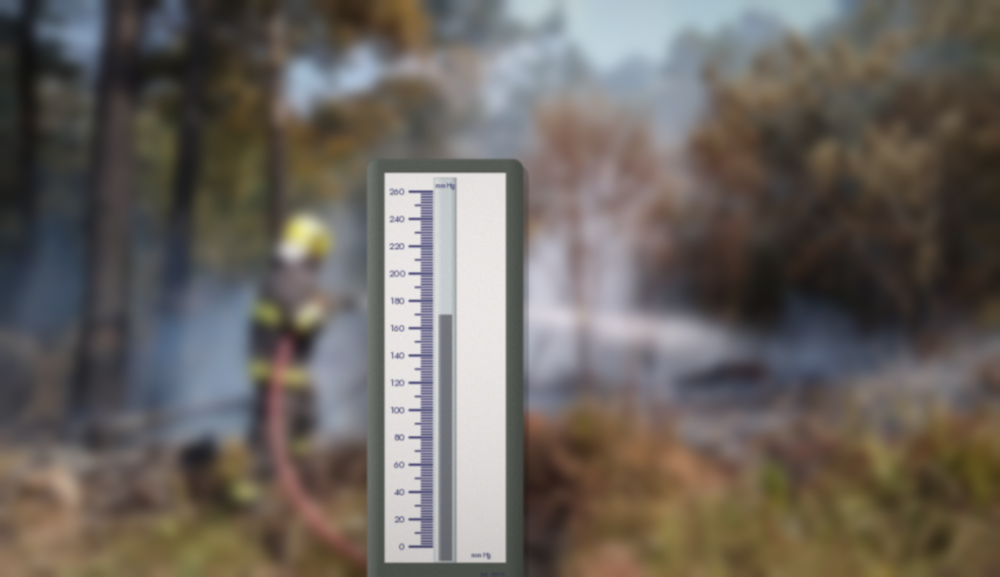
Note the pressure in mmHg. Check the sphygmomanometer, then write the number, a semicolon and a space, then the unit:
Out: 170; mmHg
